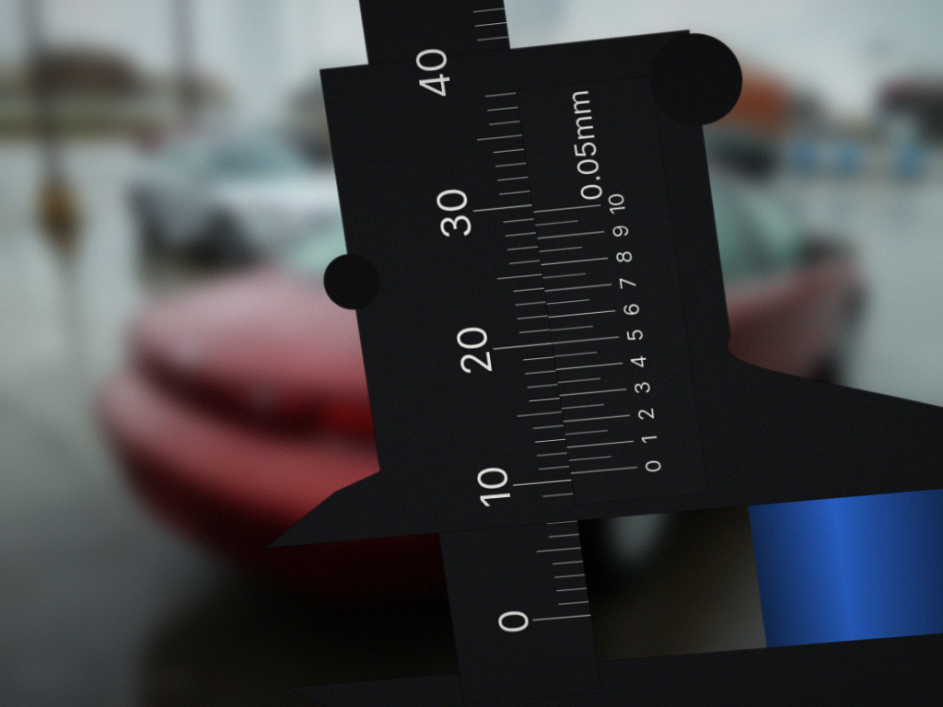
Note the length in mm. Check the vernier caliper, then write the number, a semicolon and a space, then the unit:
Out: 10.5; mm
